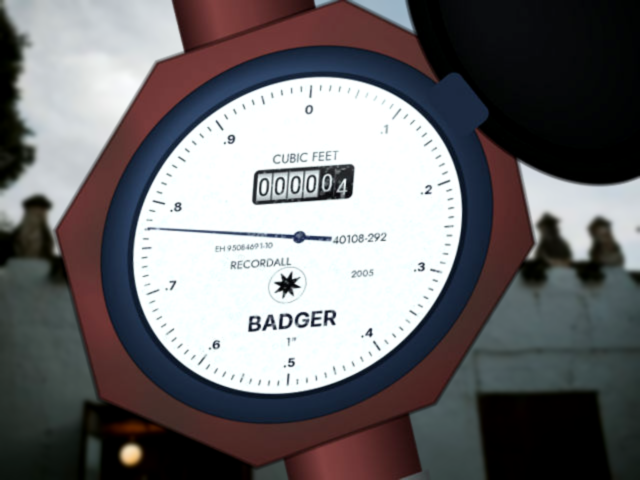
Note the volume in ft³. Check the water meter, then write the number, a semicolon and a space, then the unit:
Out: 3.77; ft³
